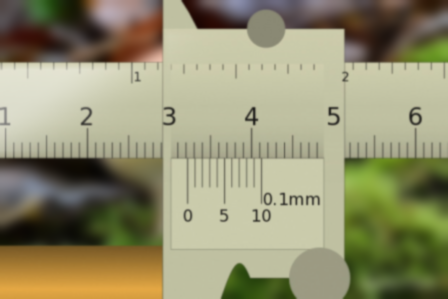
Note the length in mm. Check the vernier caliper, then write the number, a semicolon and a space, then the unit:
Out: 32.2; mm
